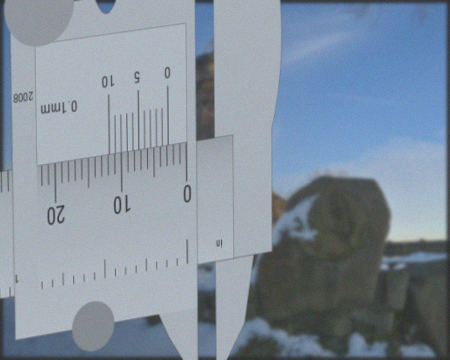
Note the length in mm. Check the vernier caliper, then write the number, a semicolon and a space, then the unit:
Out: 2.8; mm
